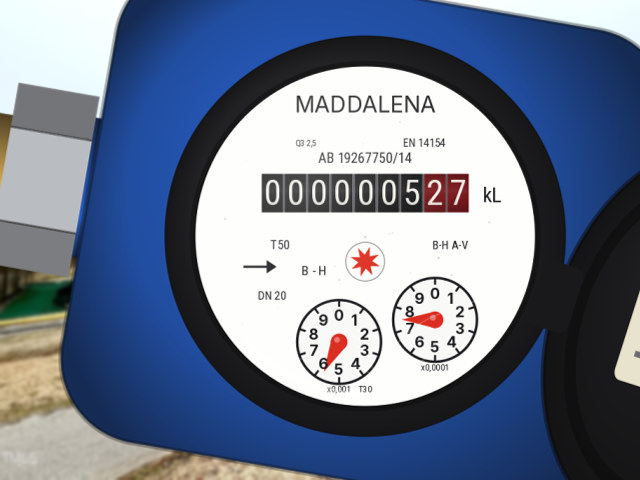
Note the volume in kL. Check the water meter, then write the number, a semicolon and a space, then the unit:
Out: 5.2757; kL
